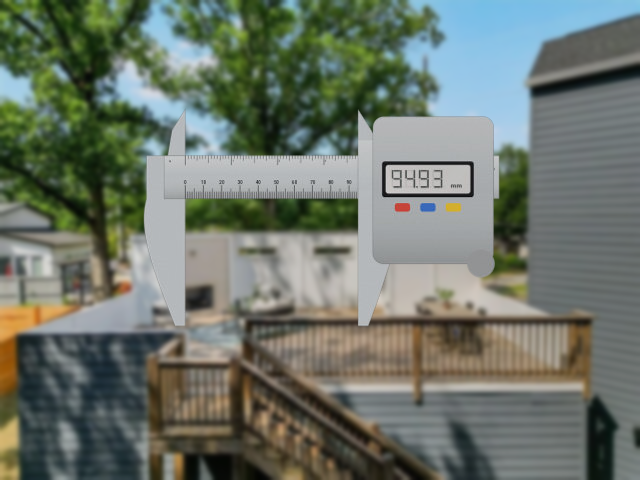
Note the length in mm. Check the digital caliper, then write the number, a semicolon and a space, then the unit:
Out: 94.93; mm
